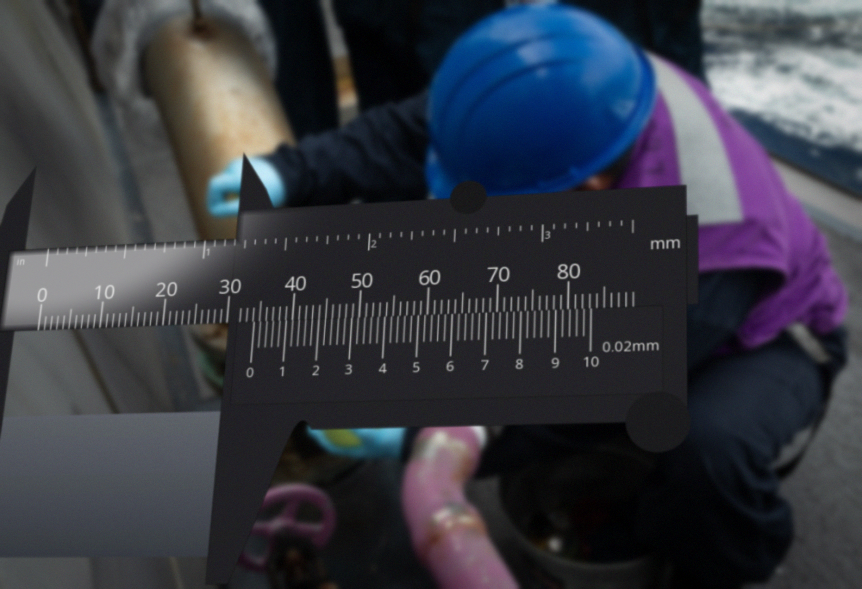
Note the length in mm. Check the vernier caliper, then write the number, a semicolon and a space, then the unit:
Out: 34.2; mm
